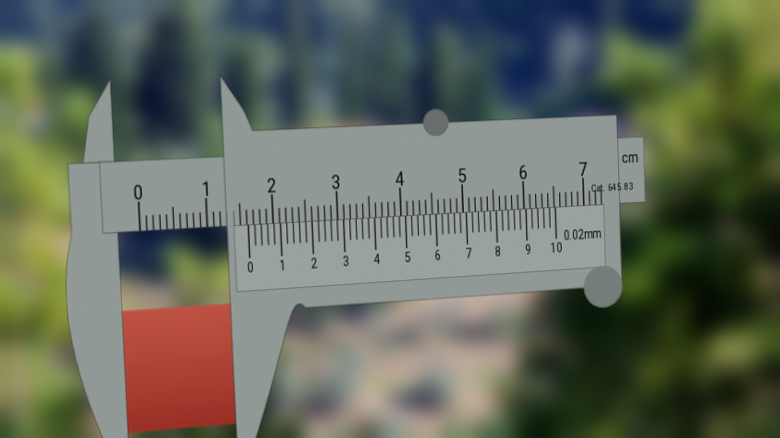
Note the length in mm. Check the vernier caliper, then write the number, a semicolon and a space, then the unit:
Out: 16.2; mm
